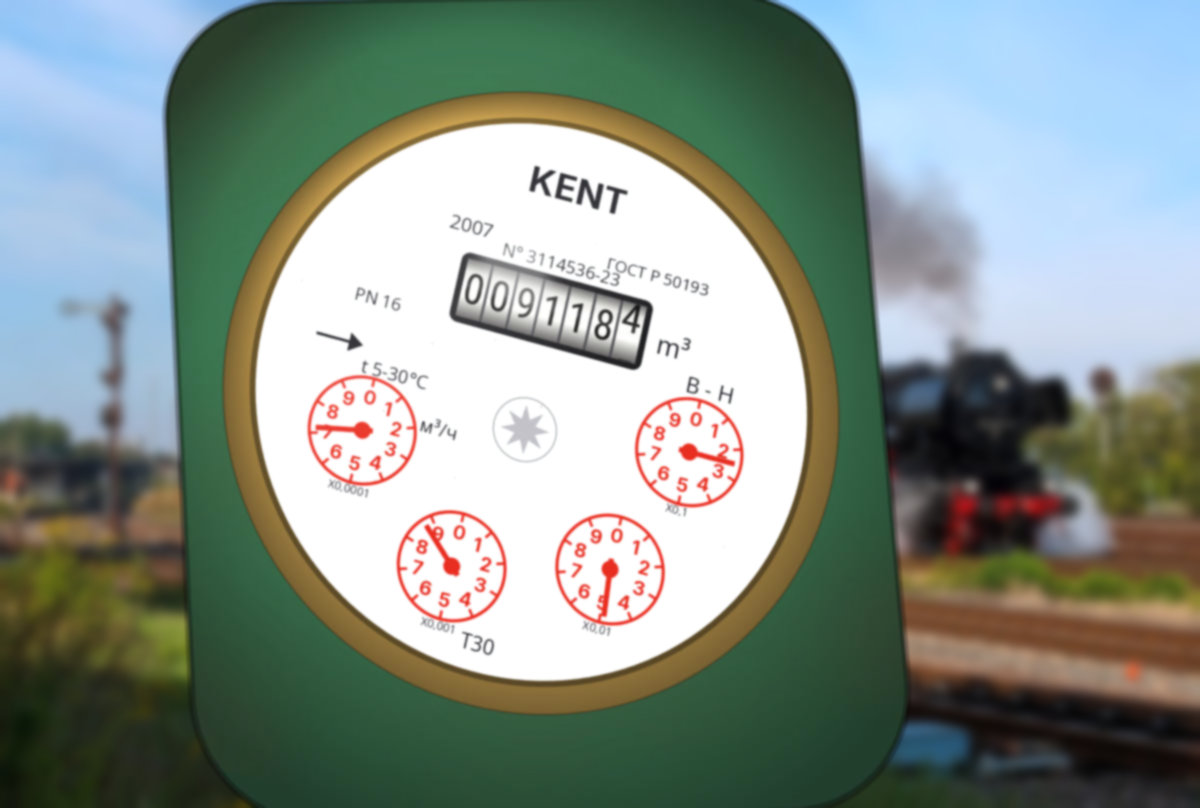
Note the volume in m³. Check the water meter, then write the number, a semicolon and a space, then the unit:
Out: 91184.2487; m³
